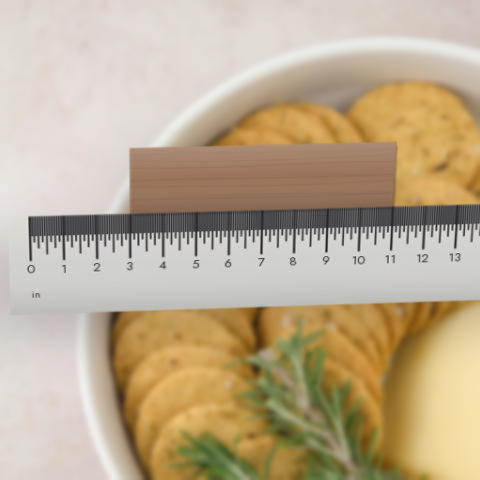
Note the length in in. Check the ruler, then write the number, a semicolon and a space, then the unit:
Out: 8; in
